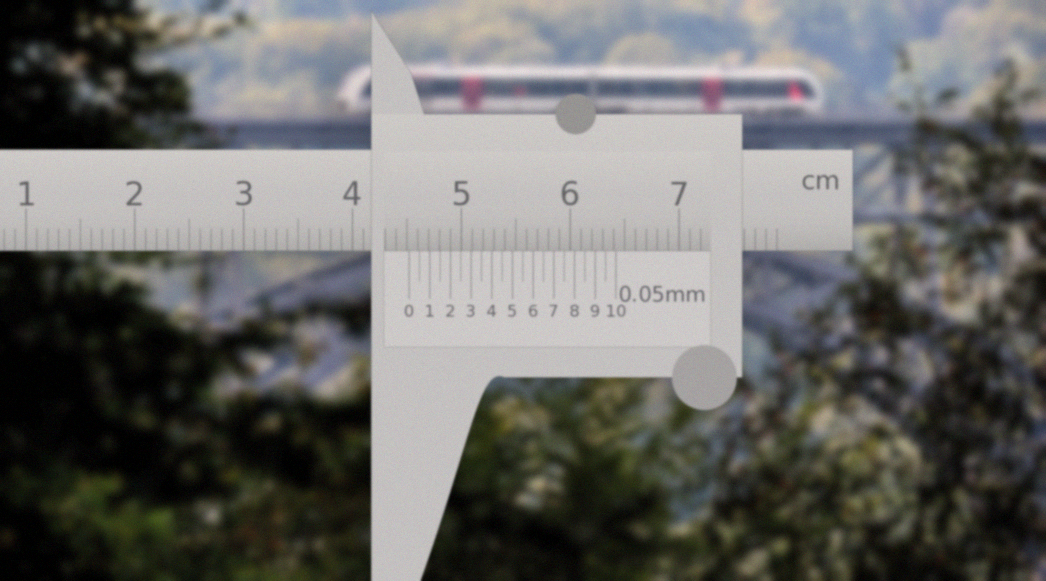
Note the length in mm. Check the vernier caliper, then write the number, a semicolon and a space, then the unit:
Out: 45.2; mm
